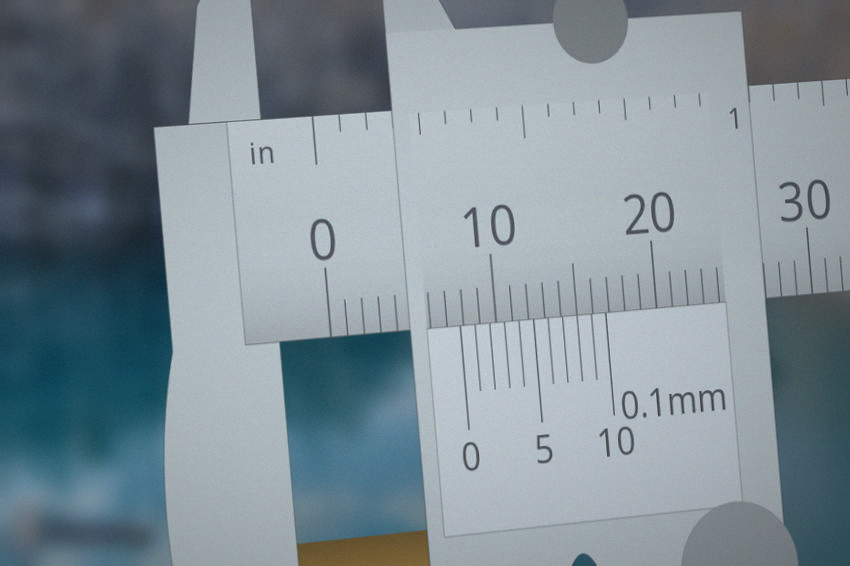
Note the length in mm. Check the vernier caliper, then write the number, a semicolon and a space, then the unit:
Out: 7.8; mm
